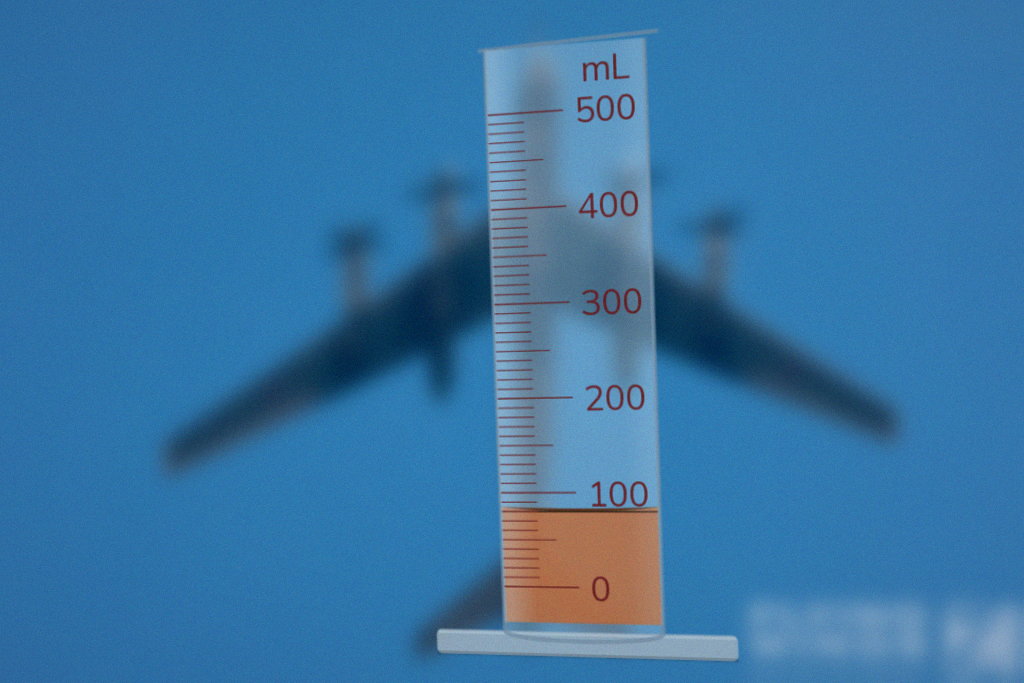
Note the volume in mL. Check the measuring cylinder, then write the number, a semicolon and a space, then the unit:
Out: 80; mL
